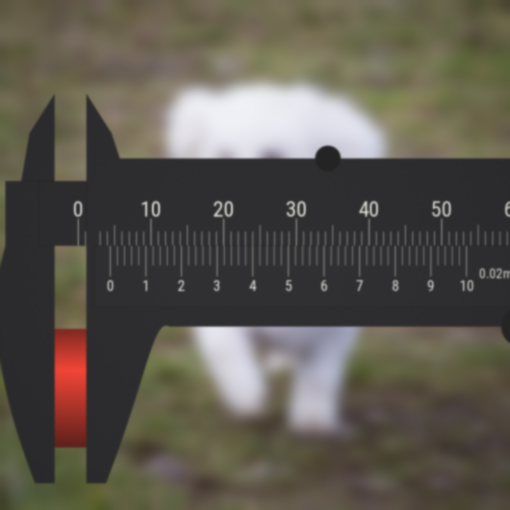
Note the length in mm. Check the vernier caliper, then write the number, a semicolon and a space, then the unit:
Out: 4.4; mm
